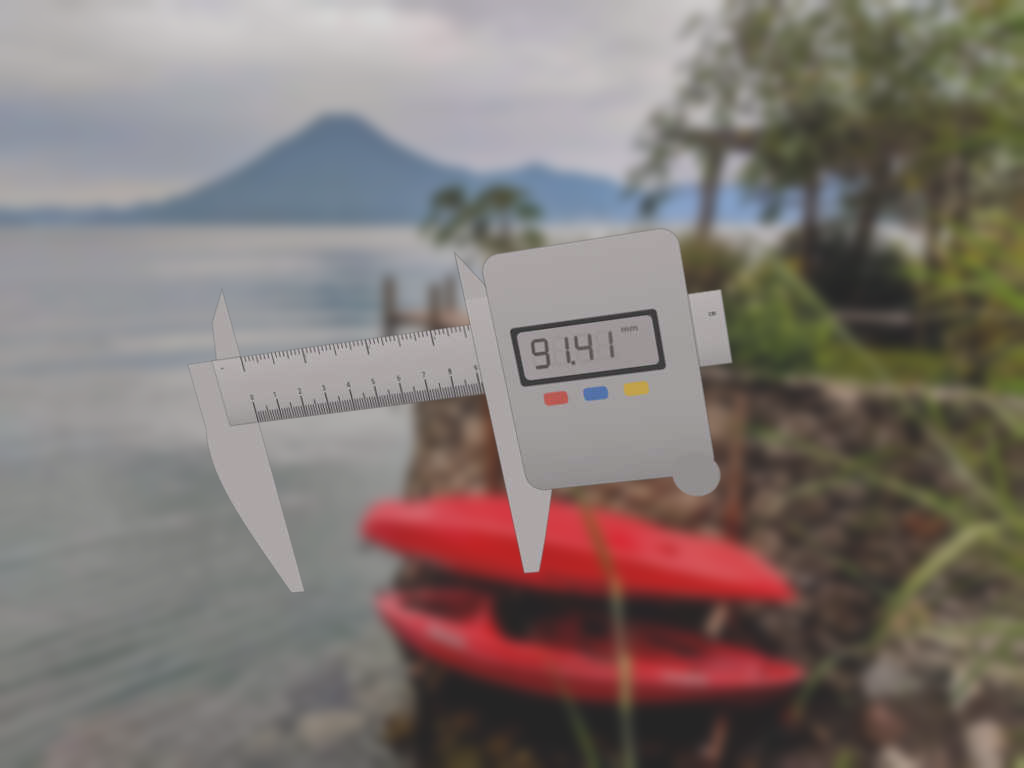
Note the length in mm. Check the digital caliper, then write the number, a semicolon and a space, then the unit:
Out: 91.41; mm
